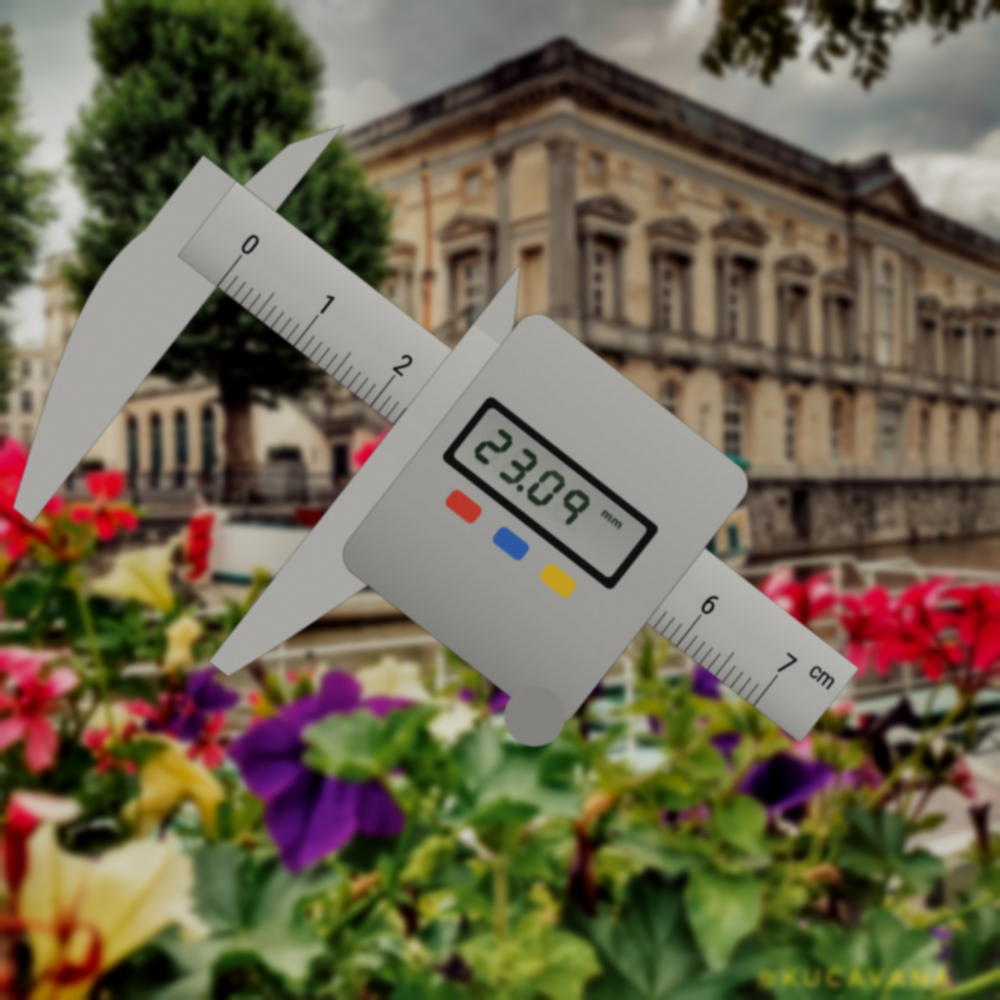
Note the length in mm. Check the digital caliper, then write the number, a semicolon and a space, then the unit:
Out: 23.09; mm
